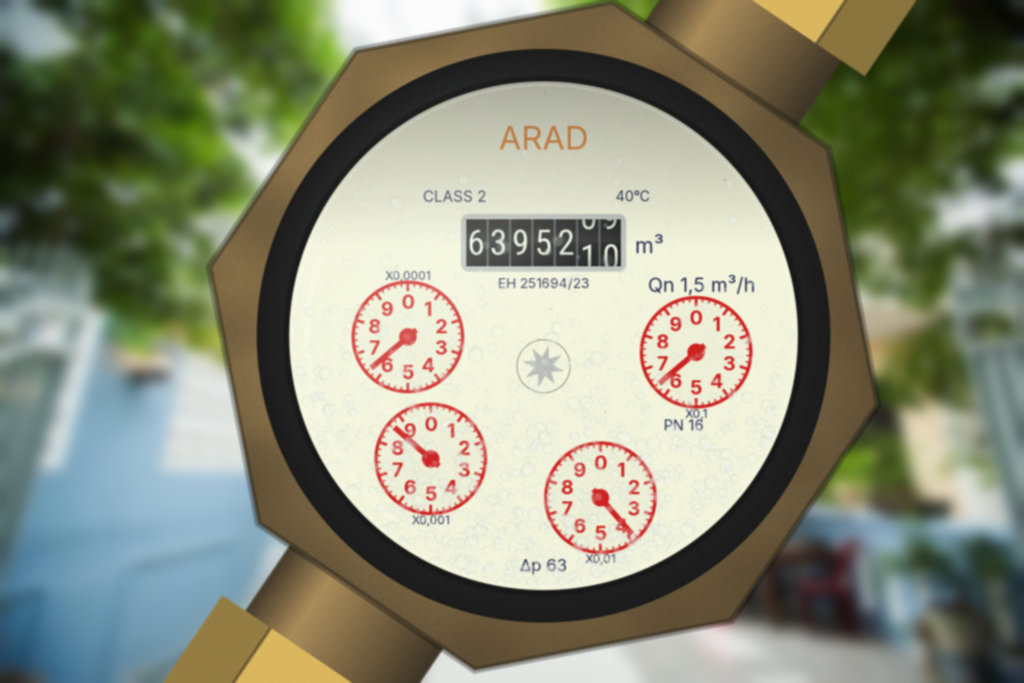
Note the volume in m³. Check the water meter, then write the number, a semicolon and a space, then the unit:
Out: 6395209.6386; m³
